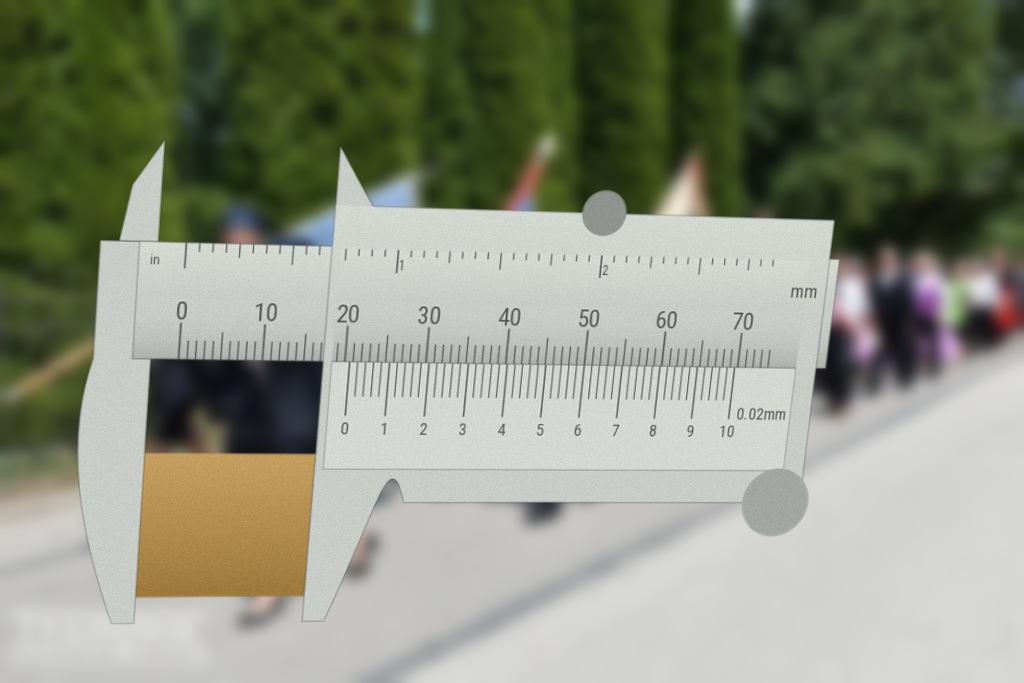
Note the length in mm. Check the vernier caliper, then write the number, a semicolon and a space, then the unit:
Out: 20.6; mm
